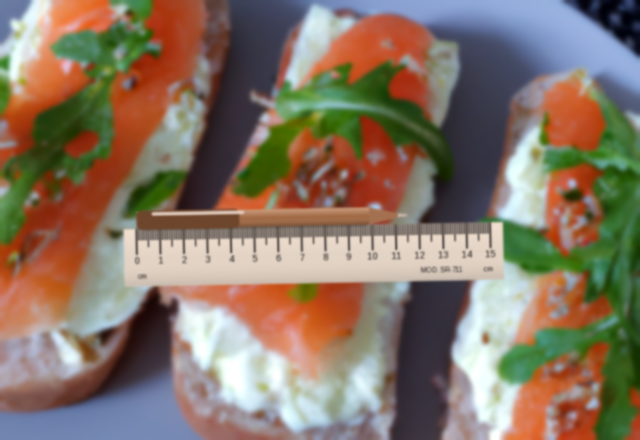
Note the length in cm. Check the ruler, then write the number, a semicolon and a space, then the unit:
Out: 11.5; cm
